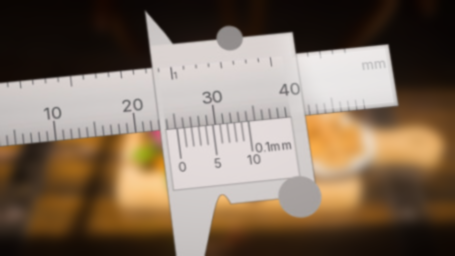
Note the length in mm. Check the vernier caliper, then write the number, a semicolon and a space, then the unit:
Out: 25.2; mm
